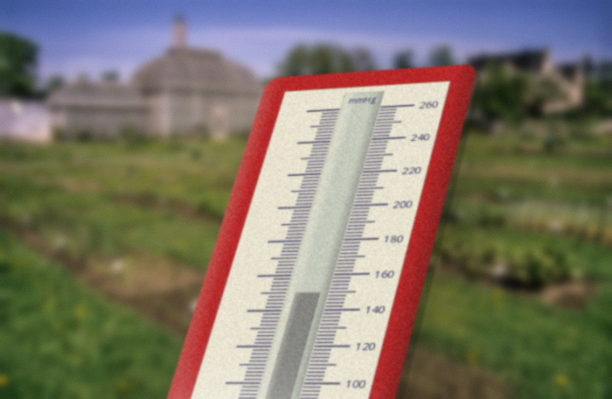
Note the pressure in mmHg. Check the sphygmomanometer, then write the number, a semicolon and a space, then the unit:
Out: 150; mmHg
